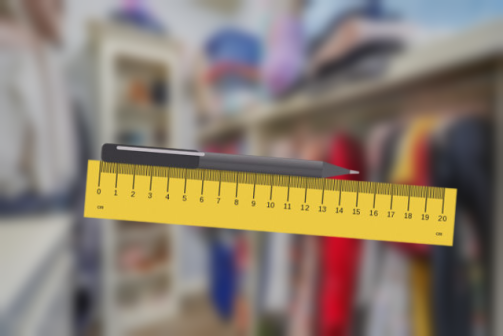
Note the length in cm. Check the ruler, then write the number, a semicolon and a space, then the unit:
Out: 15; cm
